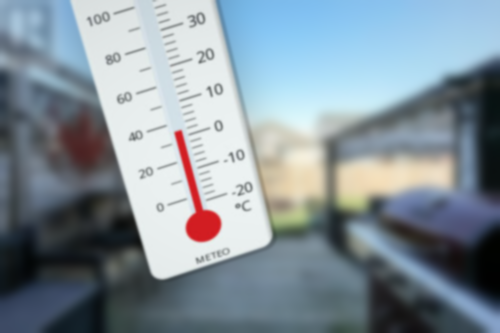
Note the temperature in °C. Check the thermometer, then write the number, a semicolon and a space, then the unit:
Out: 2; °C
